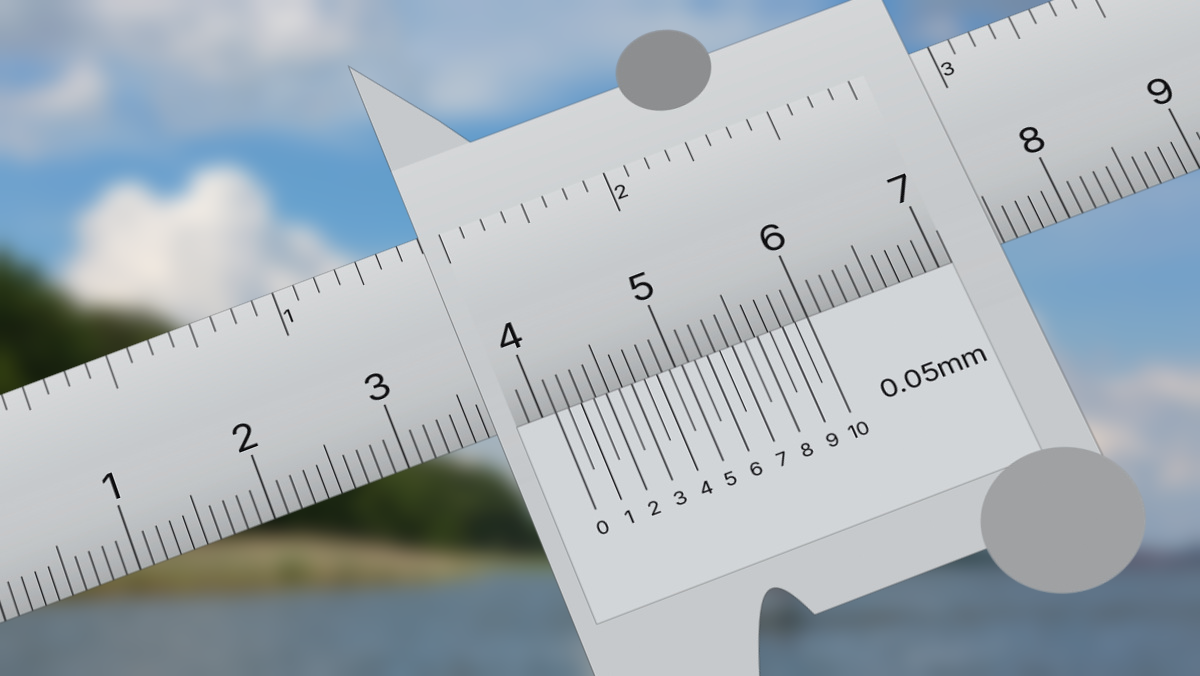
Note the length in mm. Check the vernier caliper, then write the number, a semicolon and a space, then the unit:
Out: 41.0; mm
